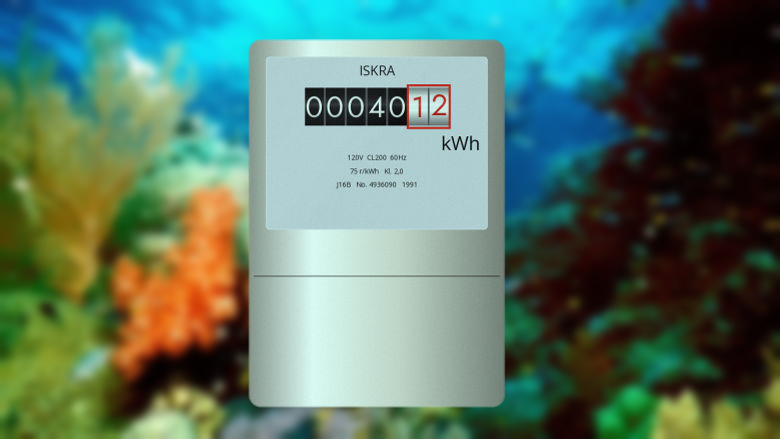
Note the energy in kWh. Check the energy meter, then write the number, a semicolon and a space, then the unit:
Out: 40.12; kWh
